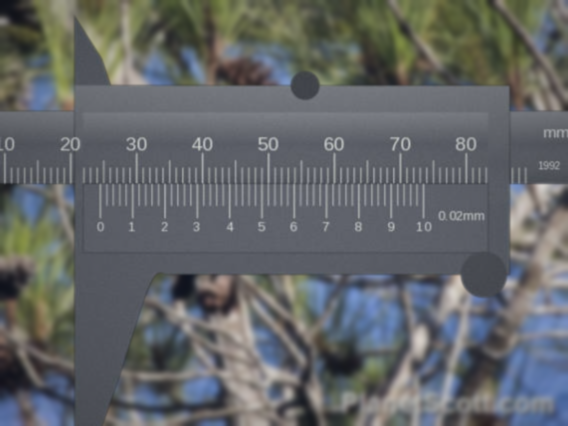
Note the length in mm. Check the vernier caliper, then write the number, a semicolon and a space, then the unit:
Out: 24.5; mm
